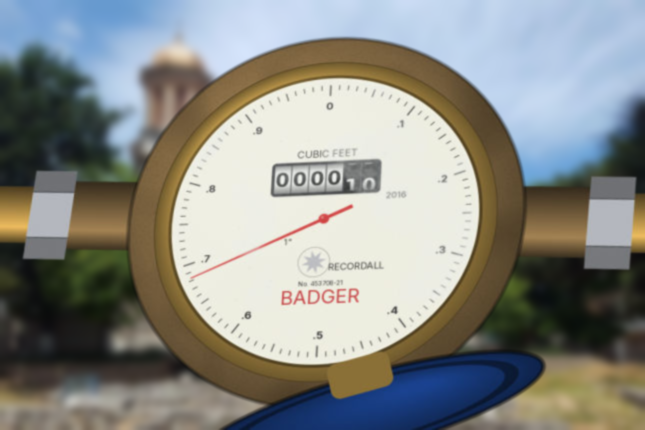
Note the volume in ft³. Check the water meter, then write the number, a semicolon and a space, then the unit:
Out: 9.68; ft³
